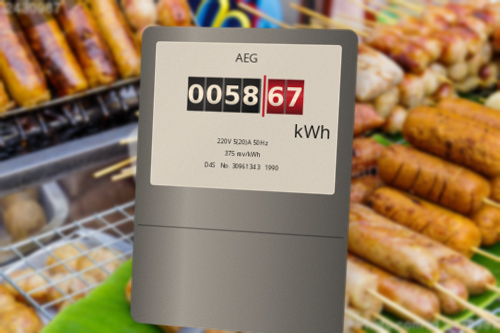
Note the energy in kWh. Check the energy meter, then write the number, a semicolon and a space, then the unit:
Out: 58.67; kWh
